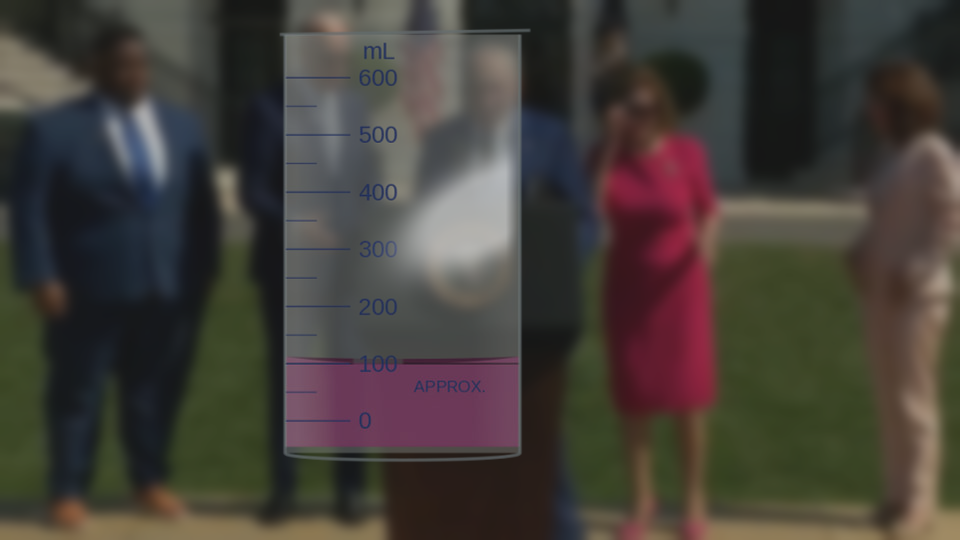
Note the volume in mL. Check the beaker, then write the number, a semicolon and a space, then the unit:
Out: 100; mL
